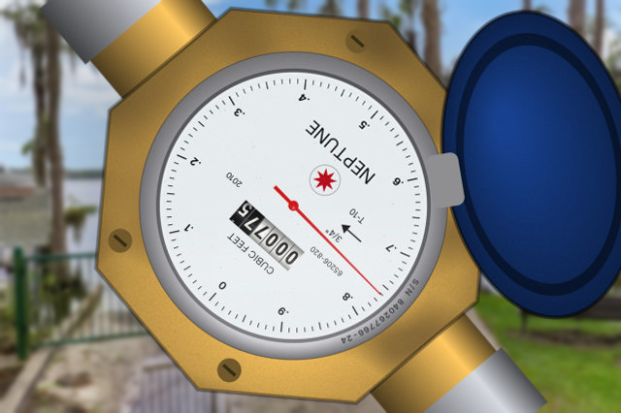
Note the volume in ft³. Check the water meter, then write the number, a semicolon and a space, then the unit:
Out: 774.76; ft³
